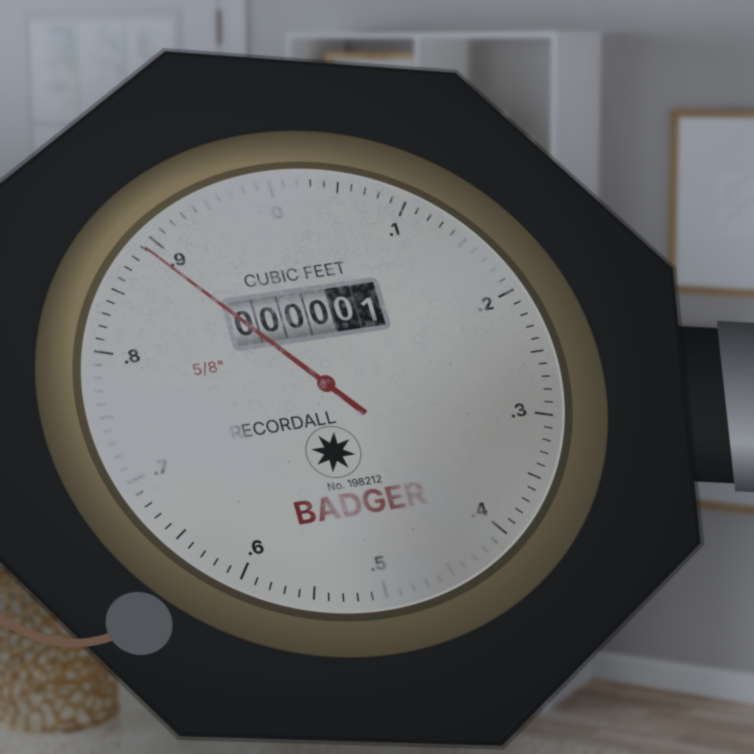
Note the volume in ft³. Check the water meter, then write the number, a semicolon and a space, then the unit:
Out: 0.89; ft³
